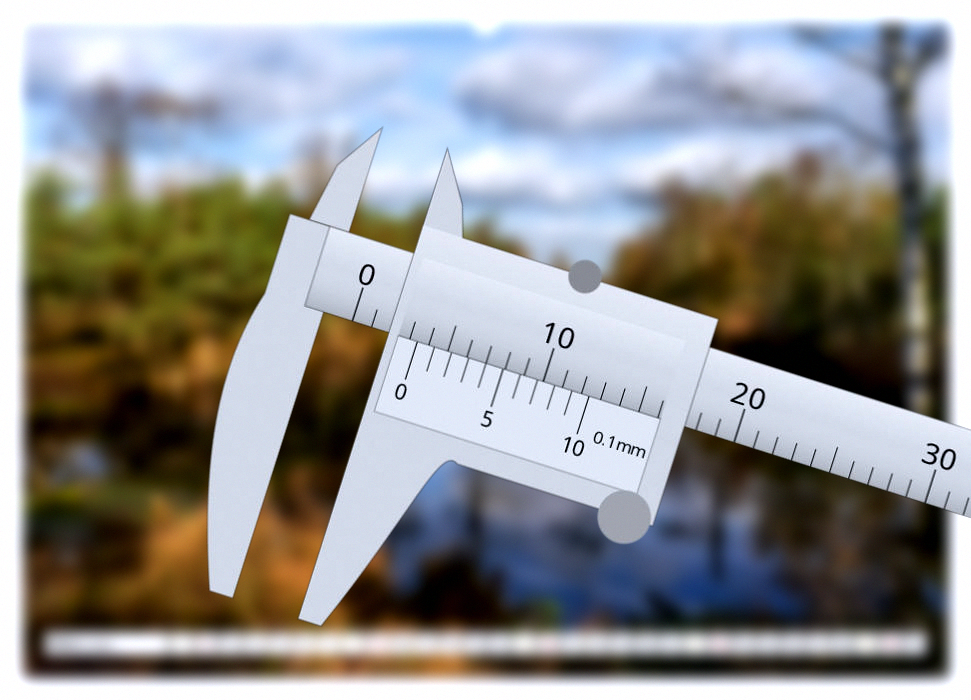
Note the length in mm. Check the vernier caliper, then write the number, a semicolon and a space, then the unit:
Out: 3.4; mm
